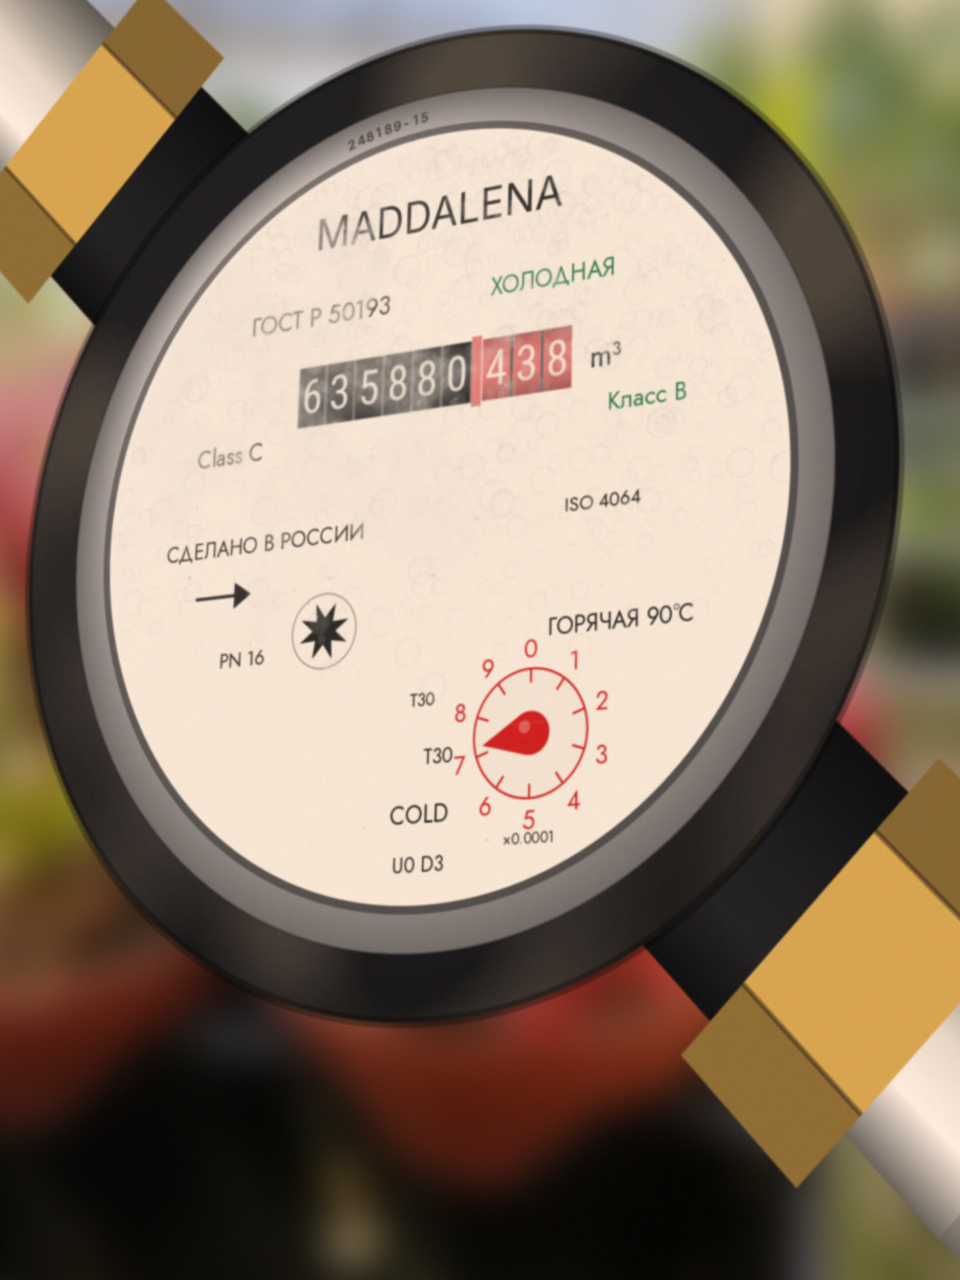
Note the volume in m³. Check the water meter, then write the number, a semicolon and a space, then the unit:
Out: 635880.4387; m³
